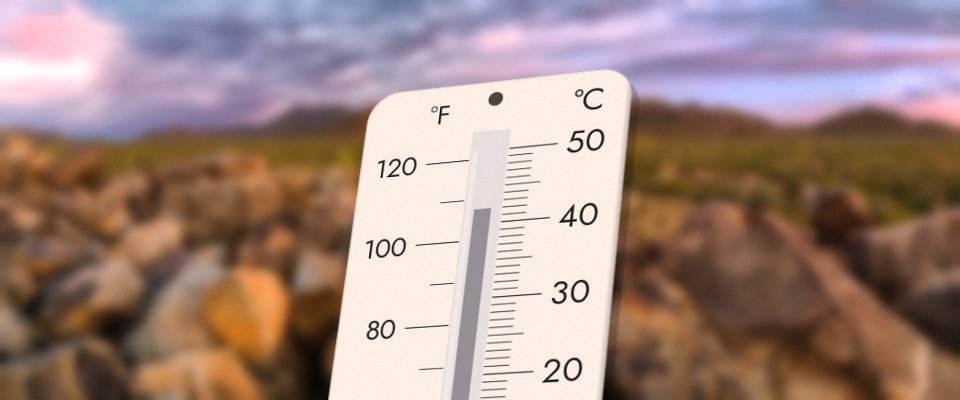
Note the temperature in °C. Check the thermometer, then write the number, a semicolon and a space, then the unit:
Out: 42; °C
